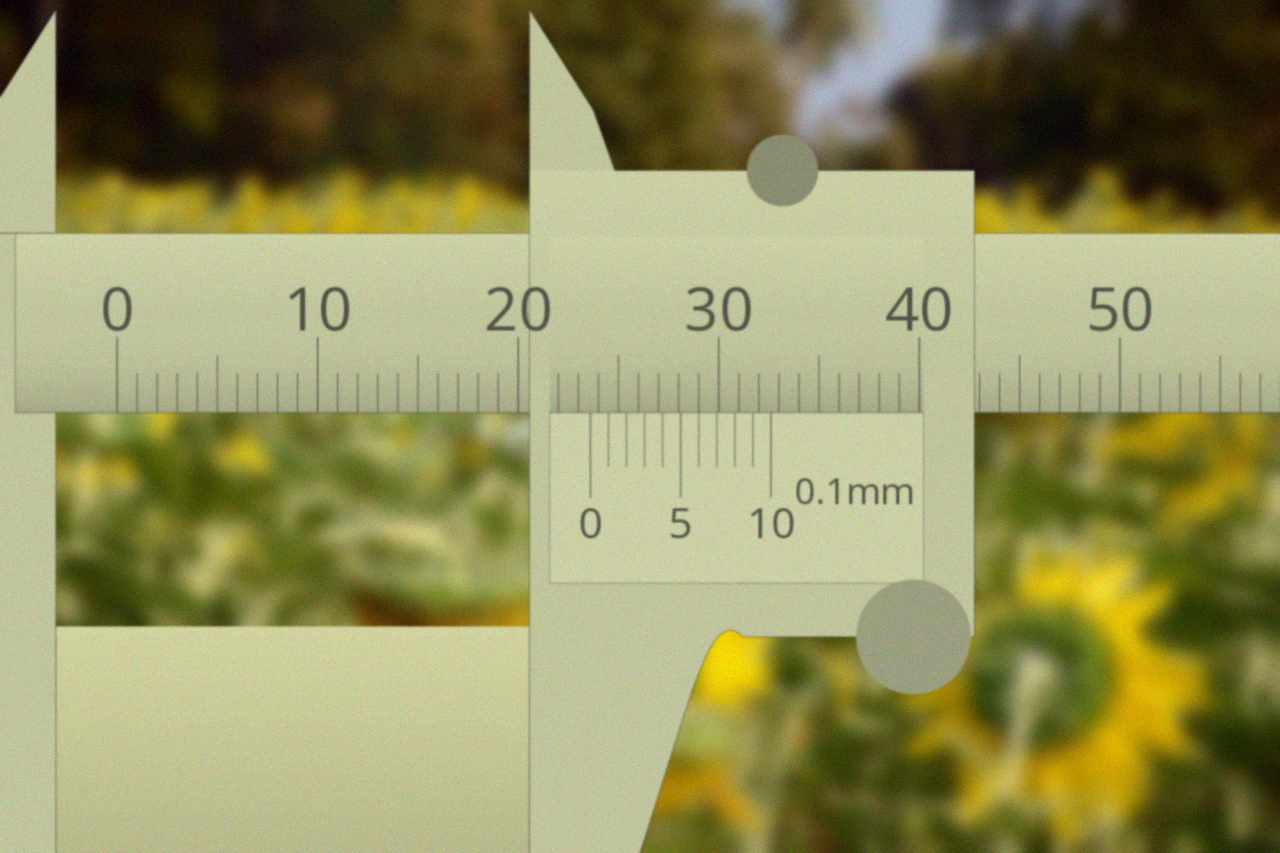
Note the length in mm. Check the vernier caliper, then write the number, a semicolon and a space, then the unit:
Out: 23.6; mm
